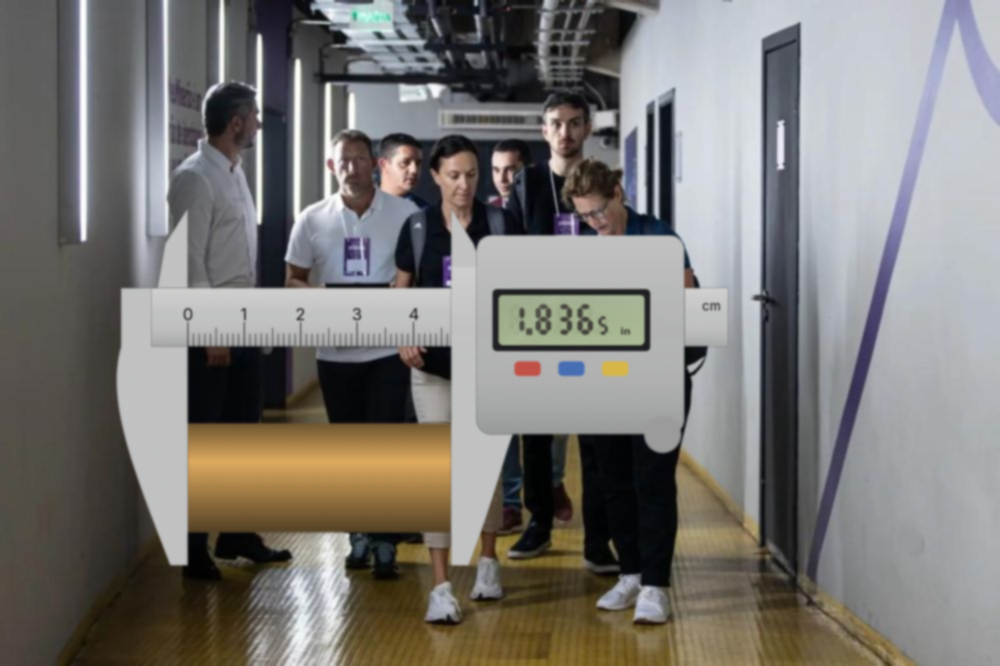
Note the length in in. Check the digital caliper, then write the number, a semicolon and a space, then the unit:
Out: 1.8365; in
